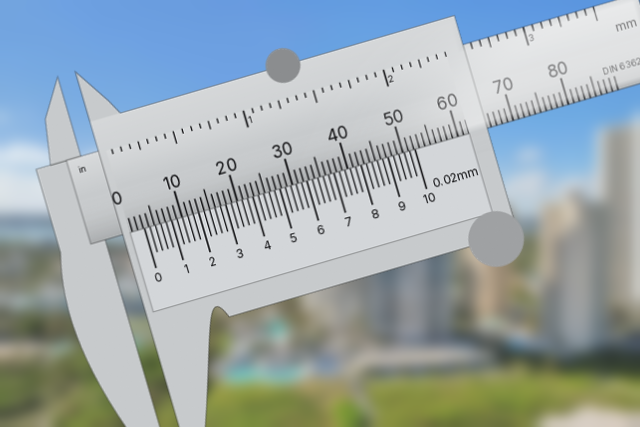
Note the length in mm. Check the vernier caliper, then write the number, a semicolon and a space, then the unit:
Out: 3.2; mm
